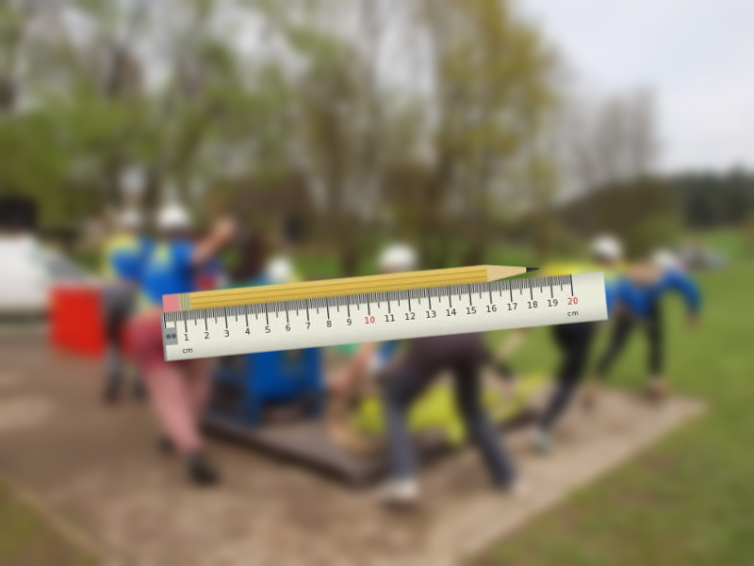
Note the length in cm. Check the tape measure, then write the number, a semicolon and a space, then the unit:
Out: 18.5; cm
